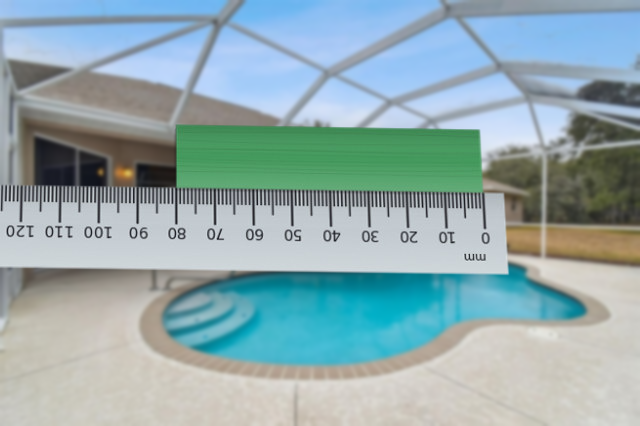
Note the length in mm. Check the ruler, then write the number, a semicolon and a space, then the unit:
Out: 80; mm
